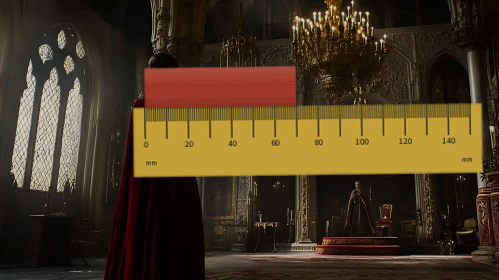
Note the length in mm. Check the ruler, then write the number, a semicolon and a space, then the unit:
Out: 70; mm
